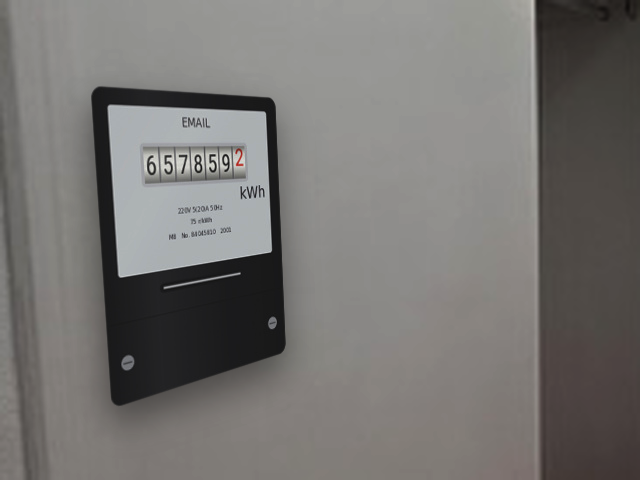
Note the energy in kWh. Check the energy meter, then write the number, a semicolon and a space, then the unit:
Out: 657859.2; kWh
